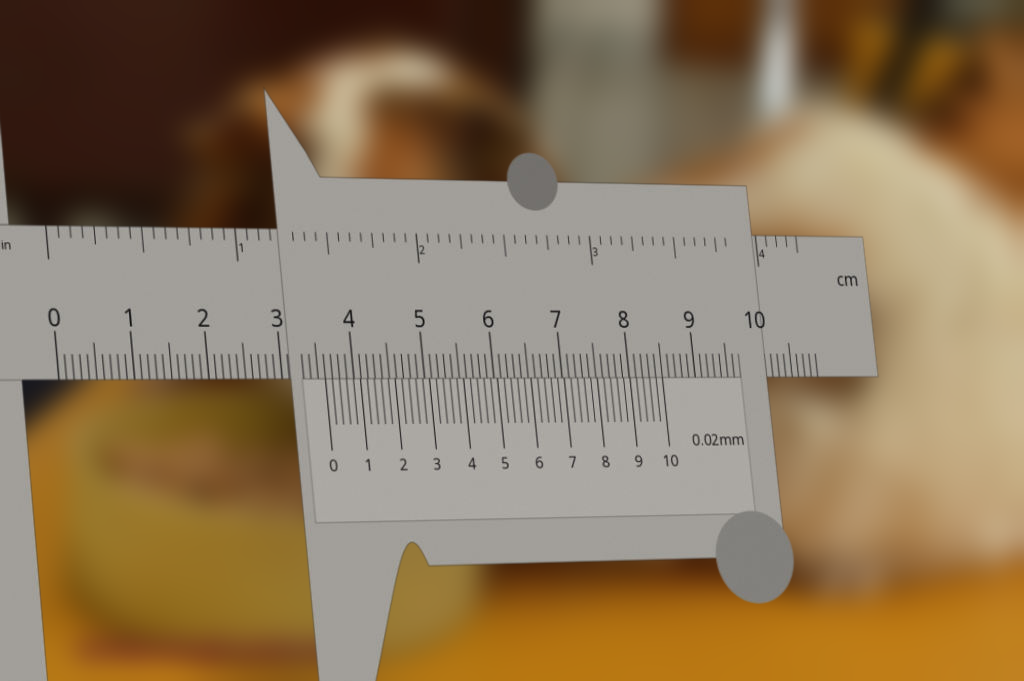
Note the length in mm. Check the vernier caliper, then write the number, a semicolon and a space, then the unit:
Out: 36.0; mm
